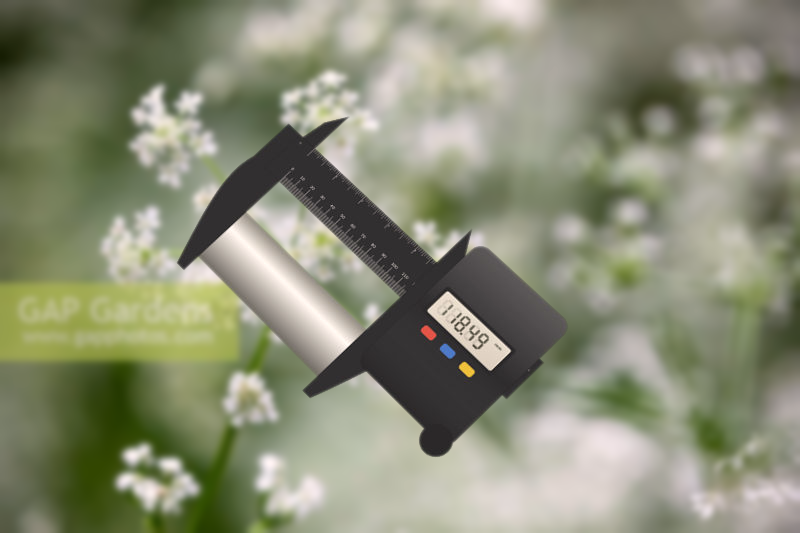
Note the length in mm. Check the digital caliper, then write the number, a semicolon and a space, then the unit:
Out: 118.49; mm
